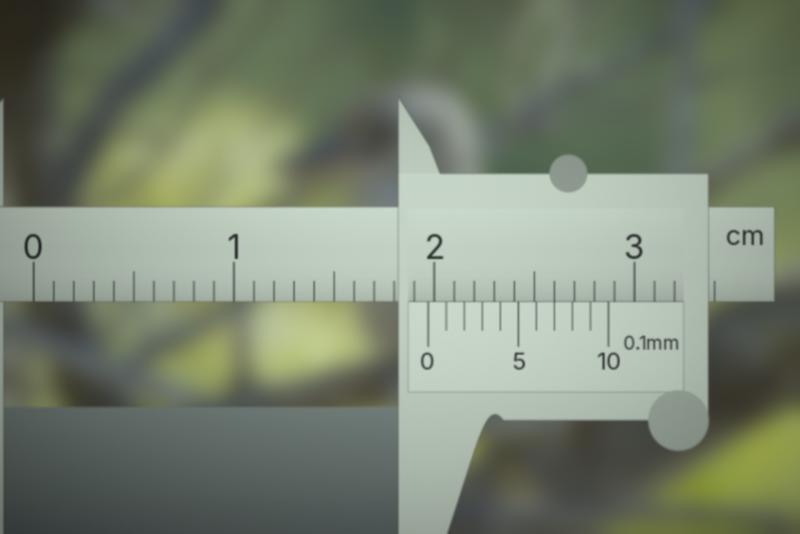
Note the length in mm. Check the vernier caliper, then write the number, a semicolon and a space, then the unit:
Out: 19.7; mm
